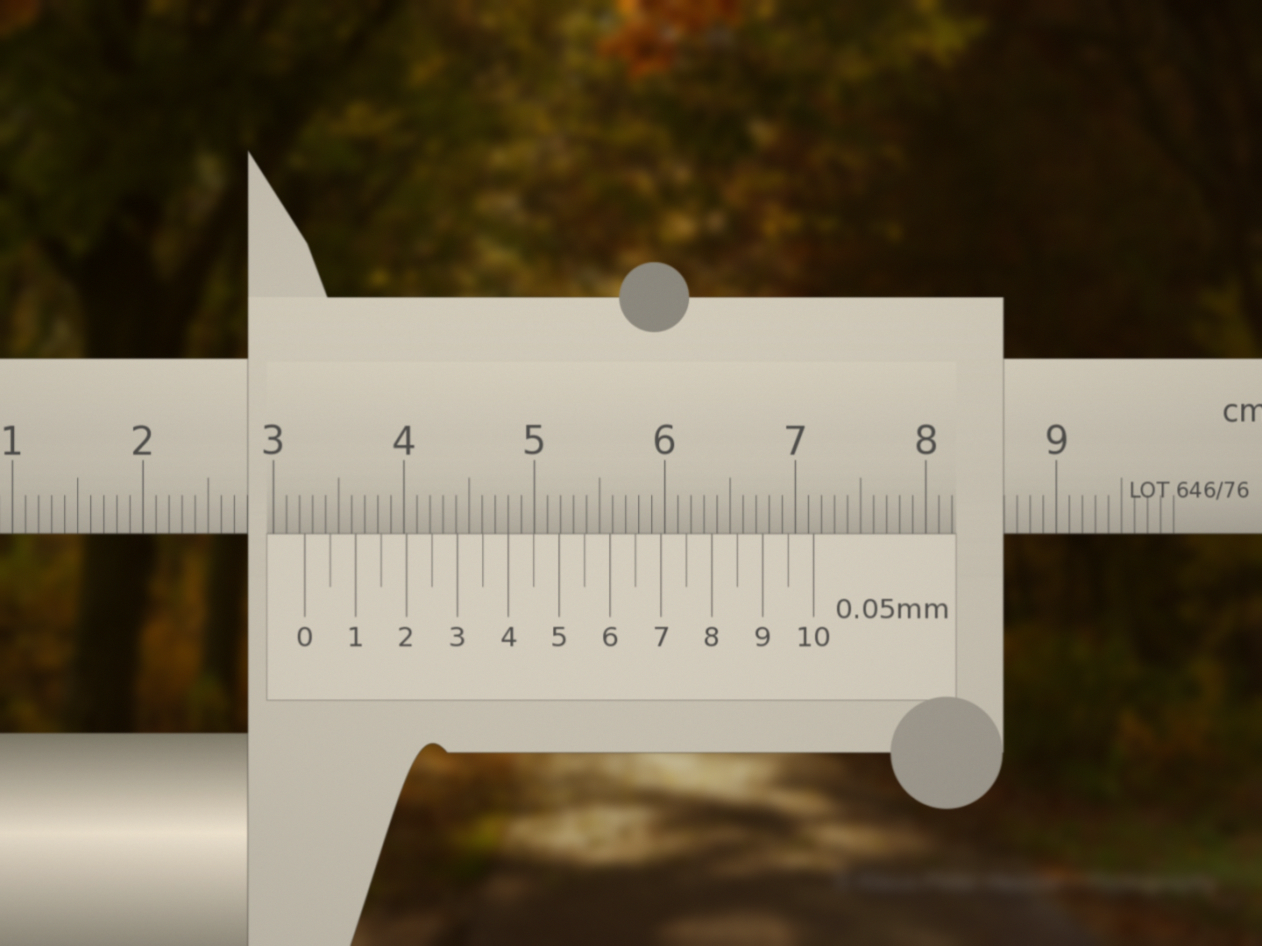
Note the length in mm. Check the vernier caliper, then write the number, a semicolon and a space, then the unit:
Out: 32.4; mm
